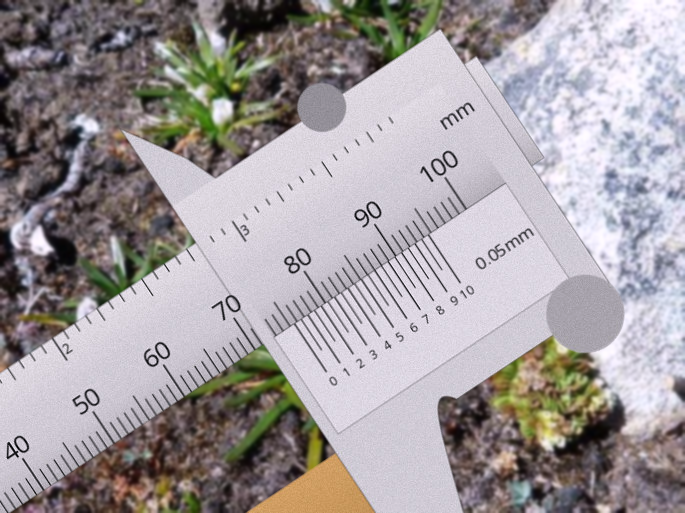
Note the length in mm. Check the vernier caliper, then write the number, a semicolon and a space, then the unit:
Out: 75.6; mm
